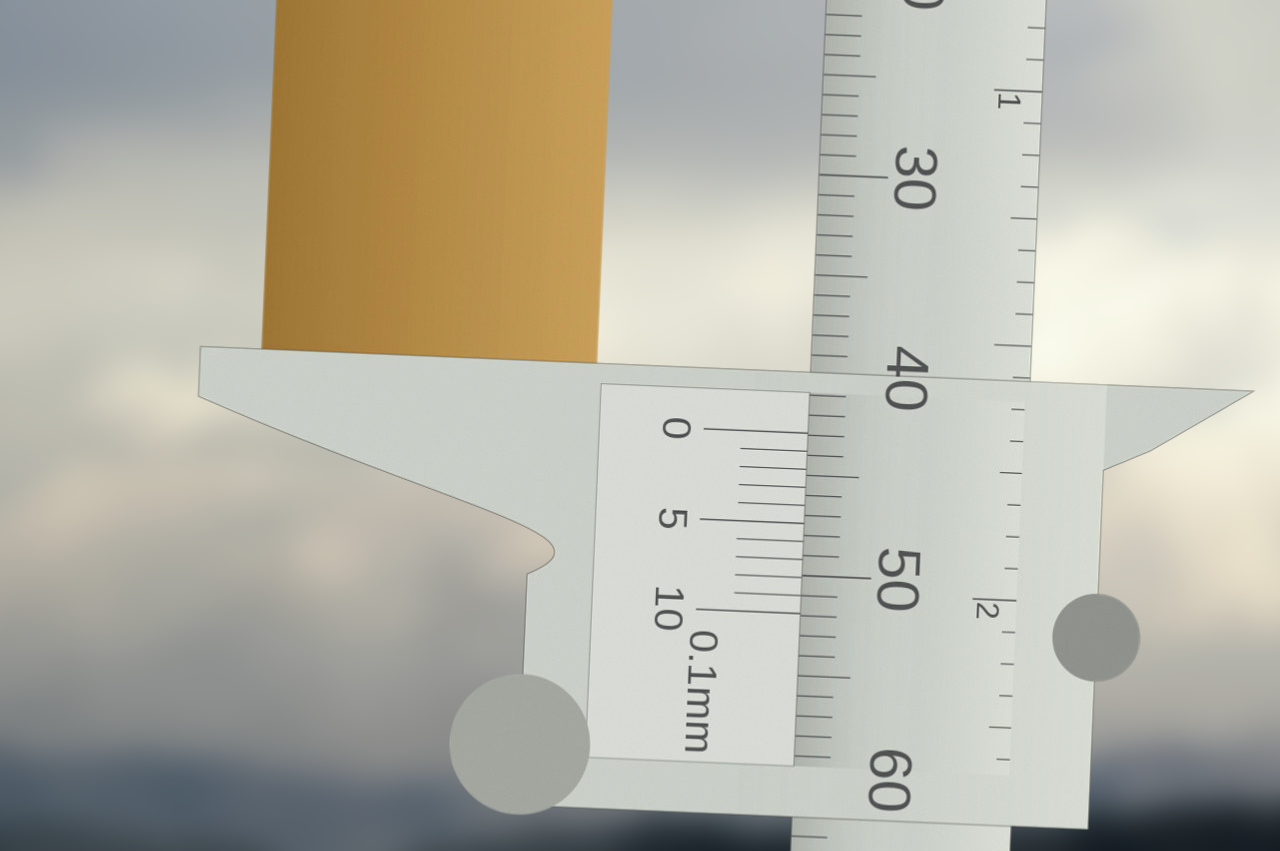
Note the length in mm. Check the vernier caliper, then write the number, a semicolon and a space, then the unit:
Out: 42.9; mm
